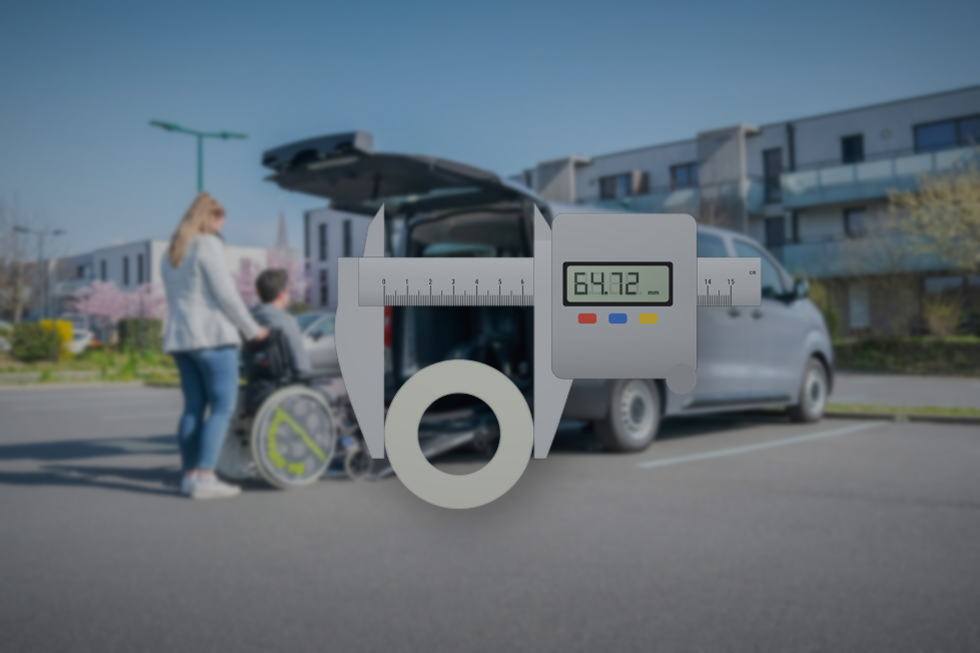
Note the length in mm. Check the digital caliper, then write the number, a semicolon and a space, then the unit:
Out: 64.72; mm
